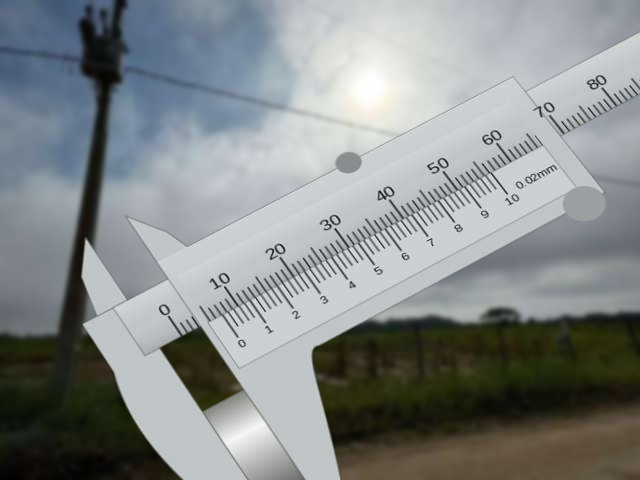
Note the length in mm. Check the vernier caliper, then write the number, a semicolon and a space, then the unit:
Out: 7.2; mm
